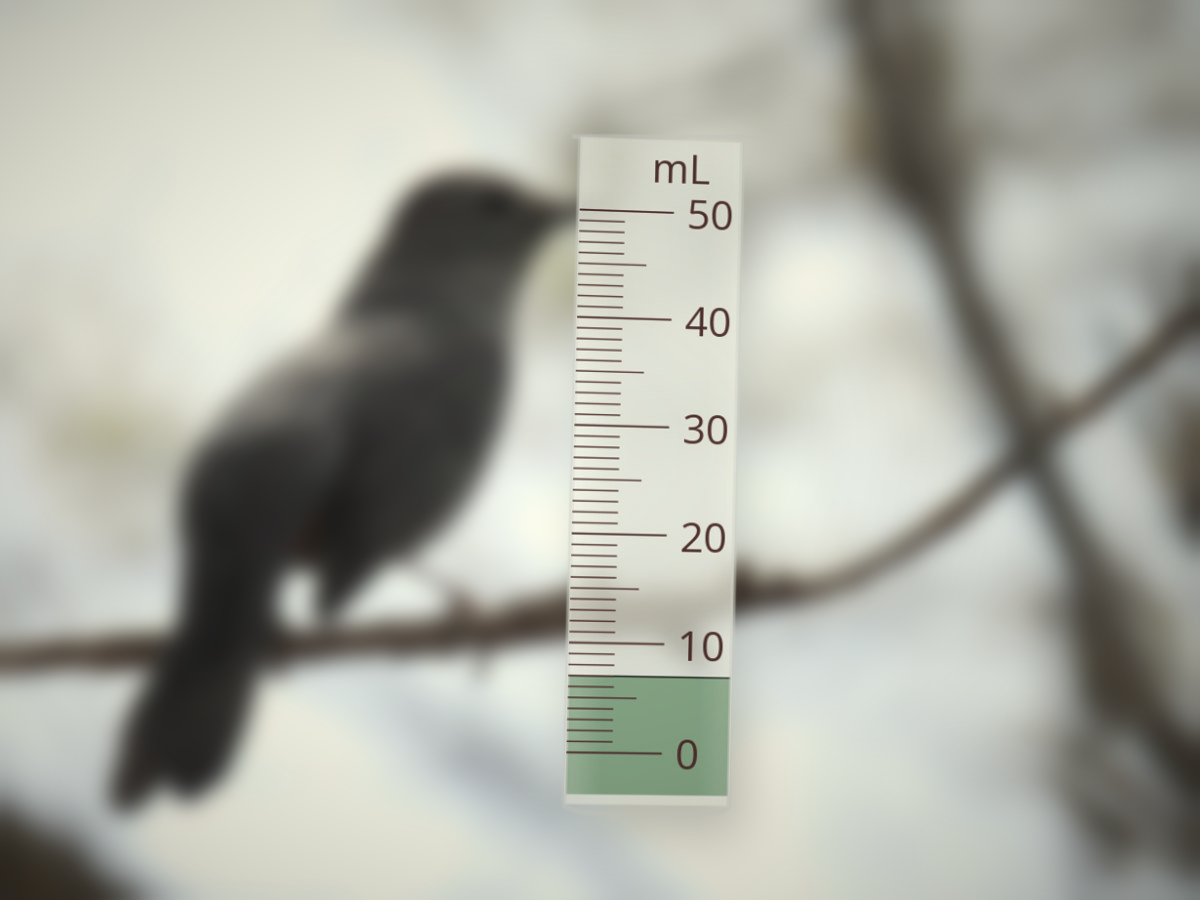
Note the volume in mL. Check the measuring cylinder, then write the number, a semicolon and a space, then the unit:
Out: 7; mL
